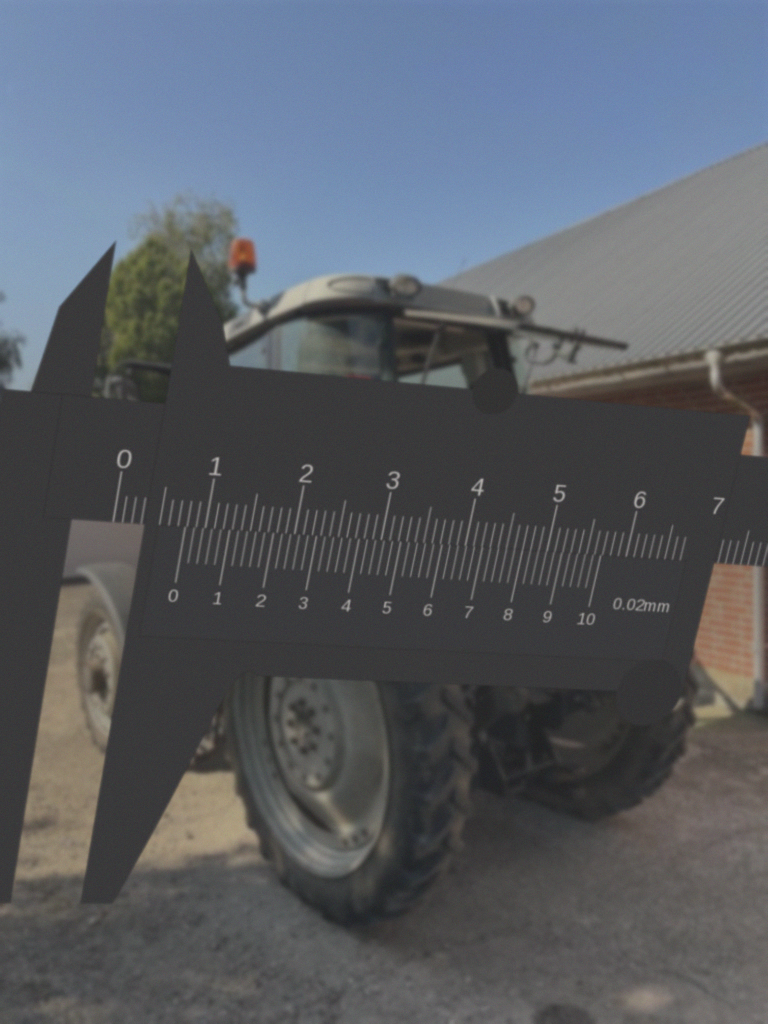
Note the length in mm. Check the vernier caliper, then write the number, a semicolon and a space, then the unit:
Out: 7.8; mm
